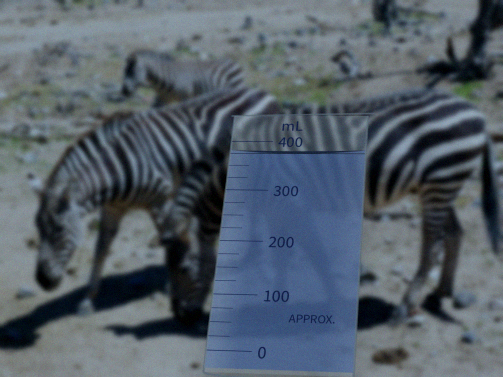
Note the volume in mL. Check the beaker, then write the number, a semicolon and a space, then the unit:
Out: 375; mL
